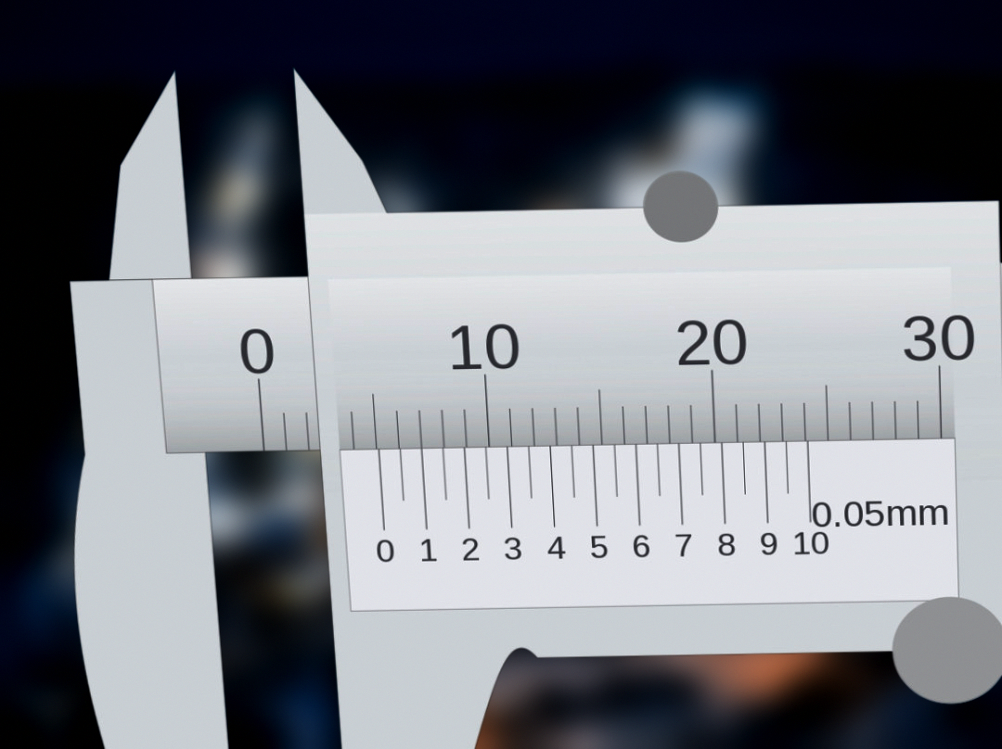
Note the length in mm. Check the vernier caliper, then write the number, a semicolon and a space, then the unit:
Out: 5.10; mm
